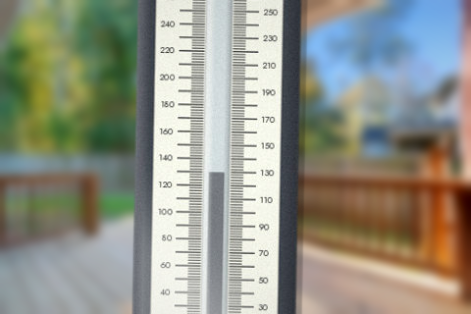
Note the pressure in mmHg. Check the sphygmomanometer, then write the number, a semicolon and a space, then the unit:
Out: 130; mmHg
